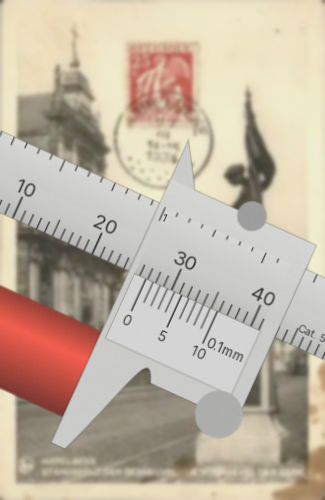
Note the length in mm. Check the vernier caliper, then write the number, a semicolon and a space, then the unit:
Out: 26.8; mm
